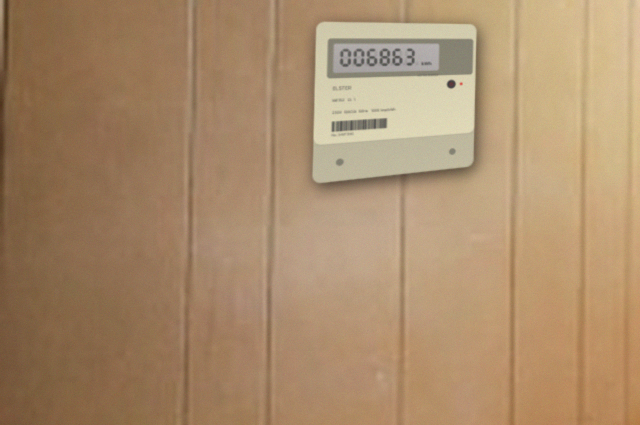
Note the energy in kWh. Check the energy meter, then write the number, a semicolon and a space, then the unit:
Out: 6863; kWh
